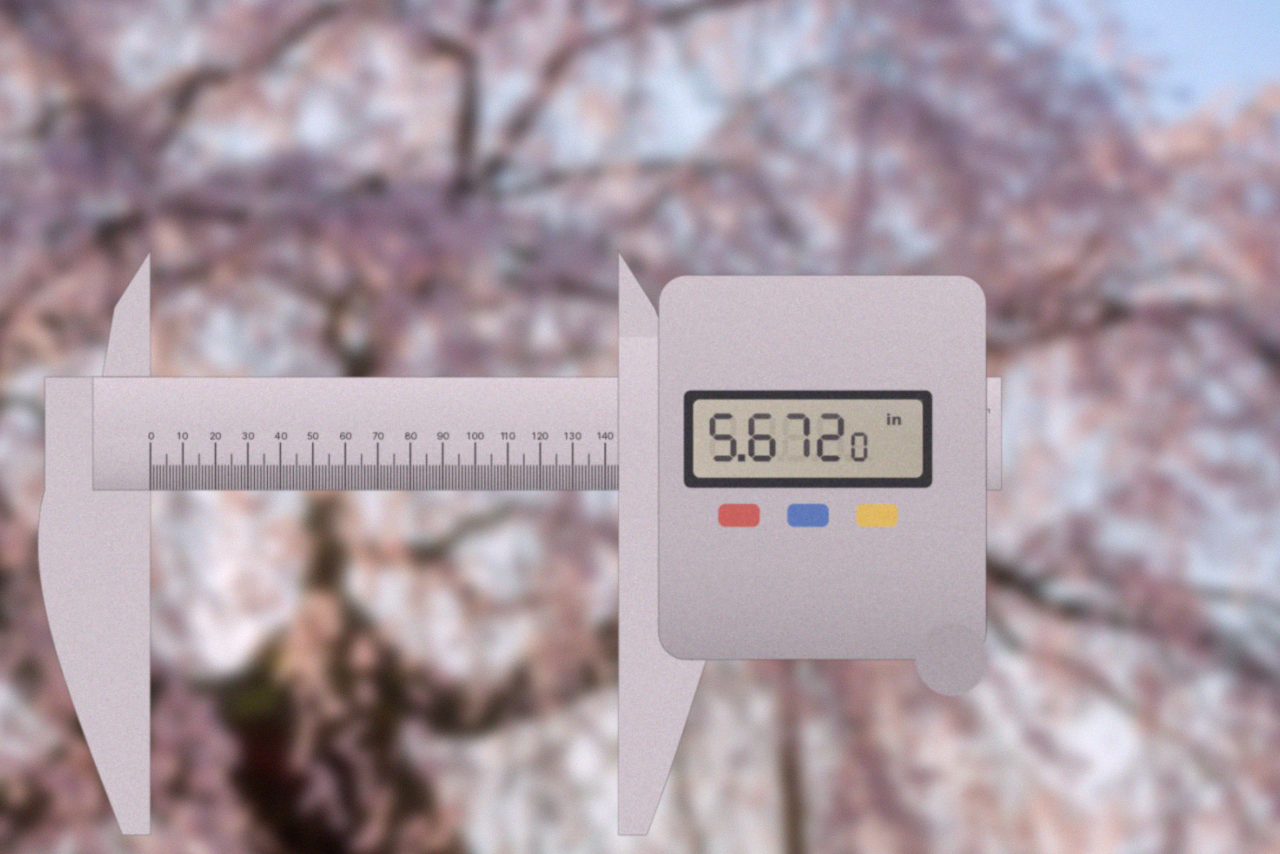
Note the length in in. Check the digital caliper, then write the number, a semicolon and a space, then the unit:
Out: 5.6720; in
